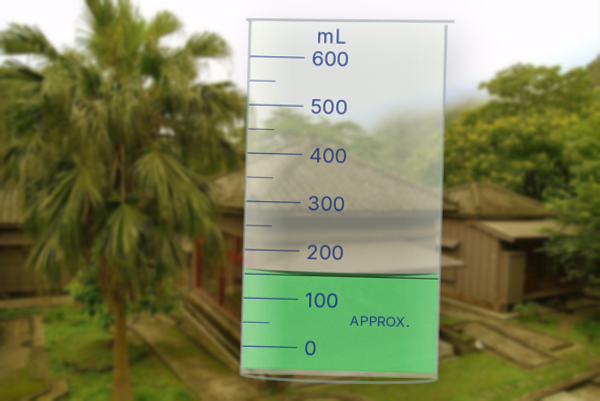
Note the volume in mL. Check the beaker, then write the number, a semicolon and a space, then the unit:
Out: 150; mL
